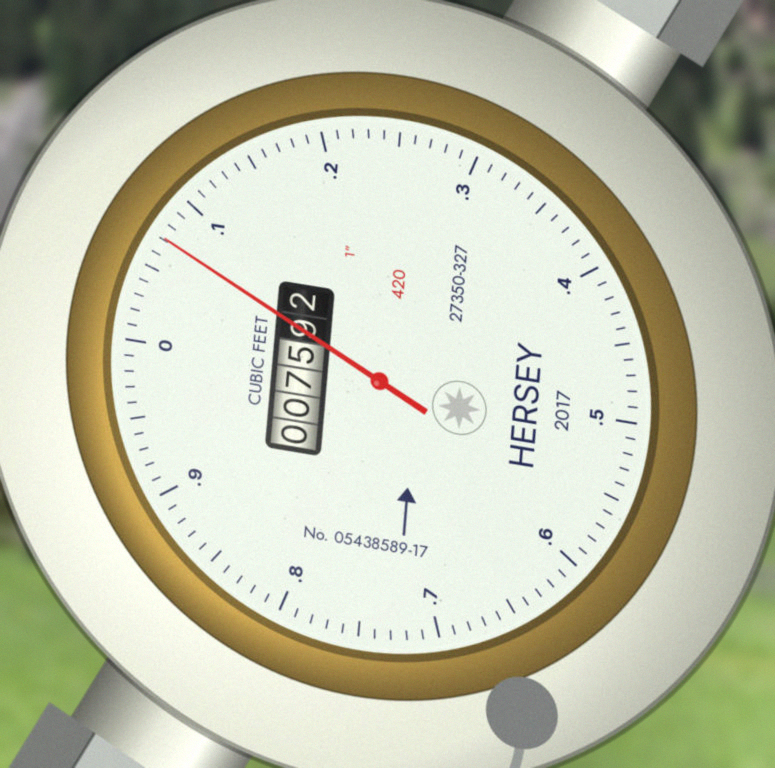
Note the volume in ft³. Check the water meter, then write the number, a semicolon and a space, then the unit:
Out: 7592.07; ft³
